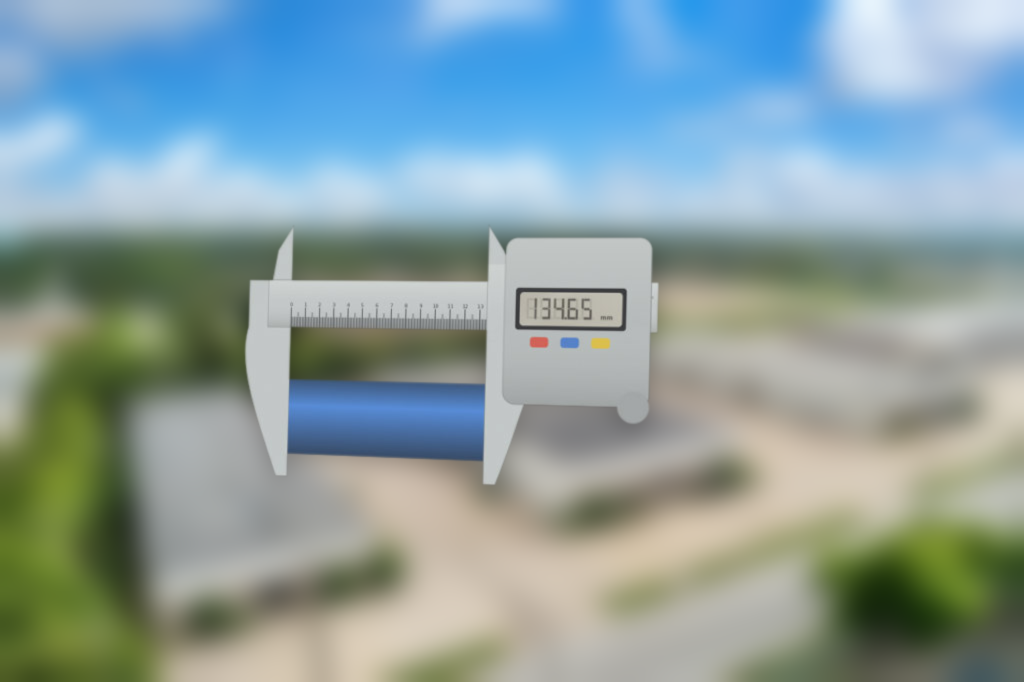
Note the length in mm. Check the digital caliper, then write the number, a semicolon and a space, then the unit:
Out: 134.65; mm
